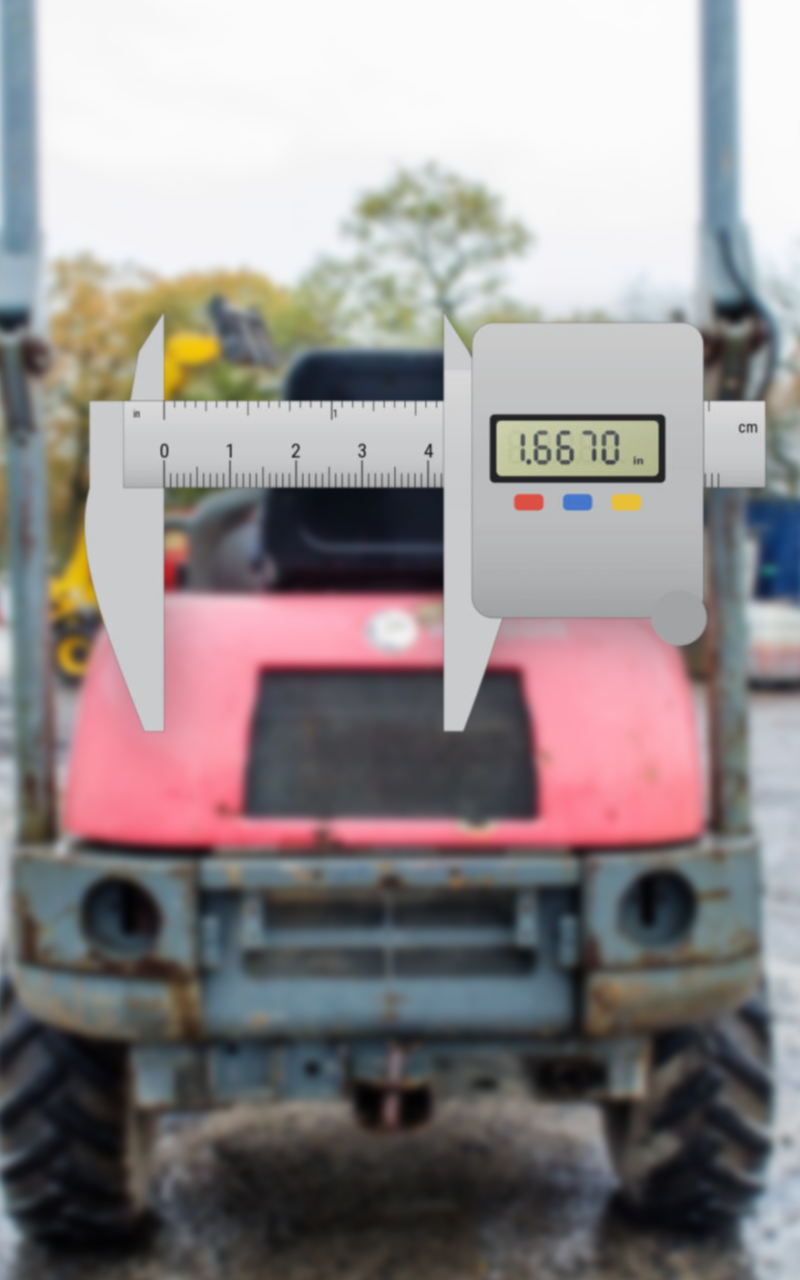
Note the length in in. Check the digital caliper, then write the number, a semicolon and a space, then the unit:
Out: 1.6670; in
